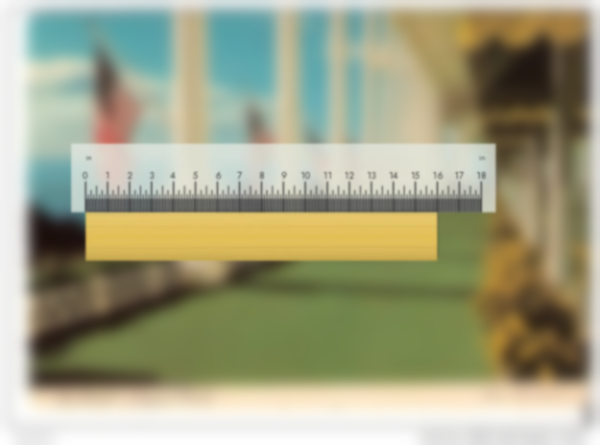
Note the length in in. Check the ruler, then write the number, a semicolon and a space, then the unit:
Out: 16; in
